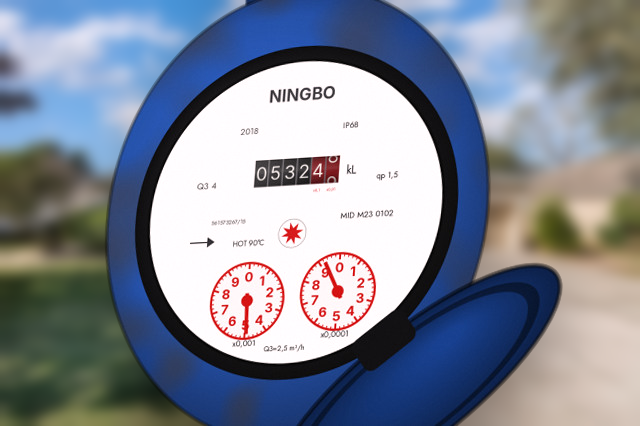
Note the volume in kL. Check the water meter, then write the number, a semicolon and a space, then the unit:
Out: 532.4849; kL
